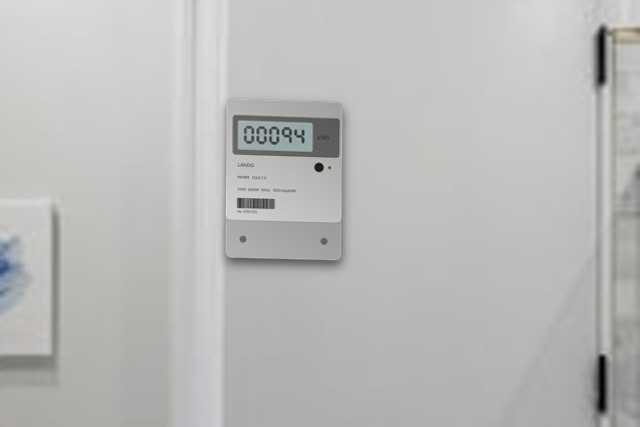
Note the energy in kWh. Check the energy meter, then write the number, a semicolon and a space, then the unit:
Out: 94; kWh
